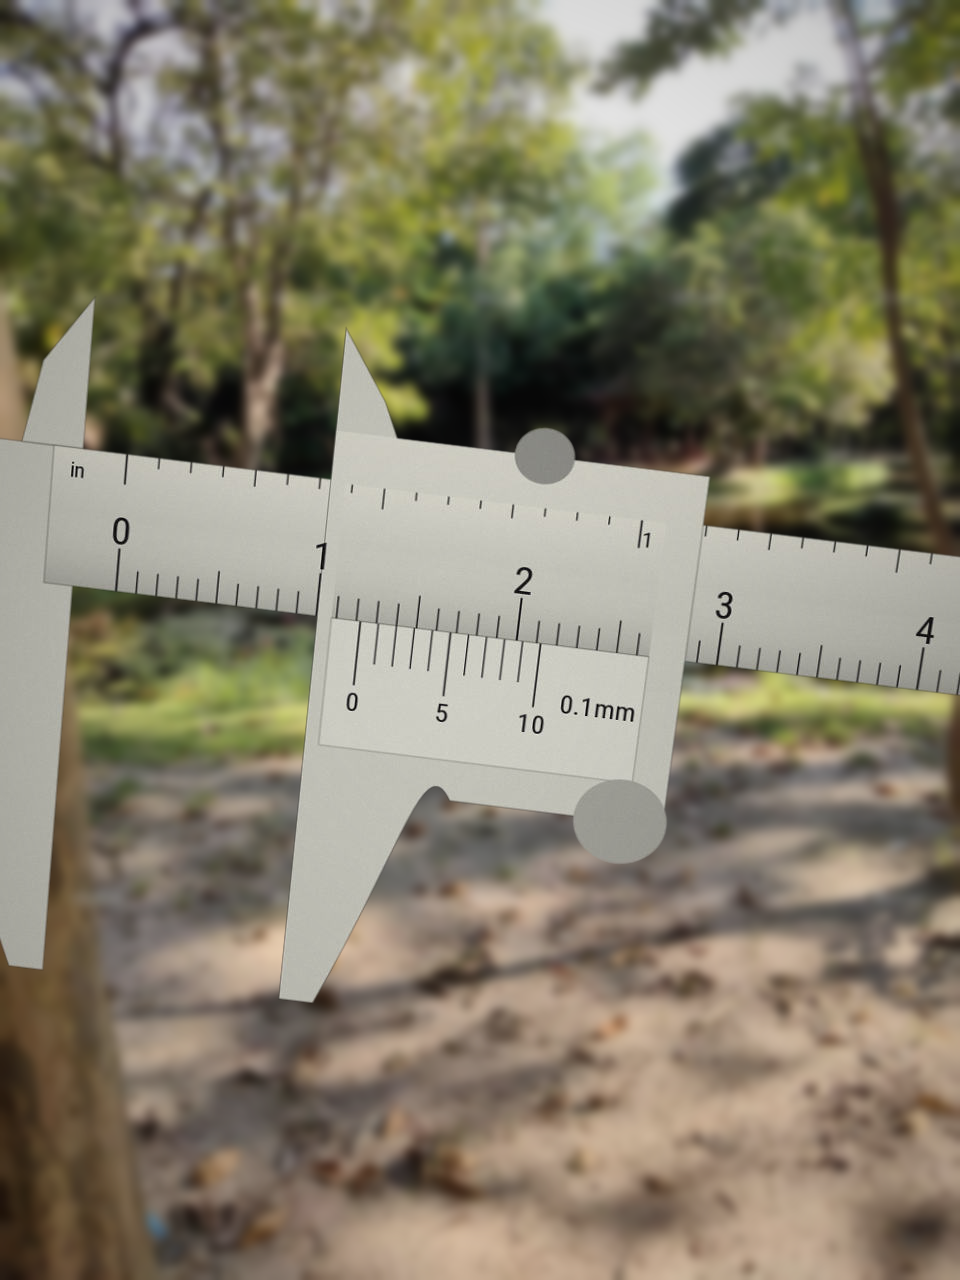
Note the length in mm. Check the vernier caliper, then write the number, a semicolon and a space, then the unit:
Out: 12.2; mm
